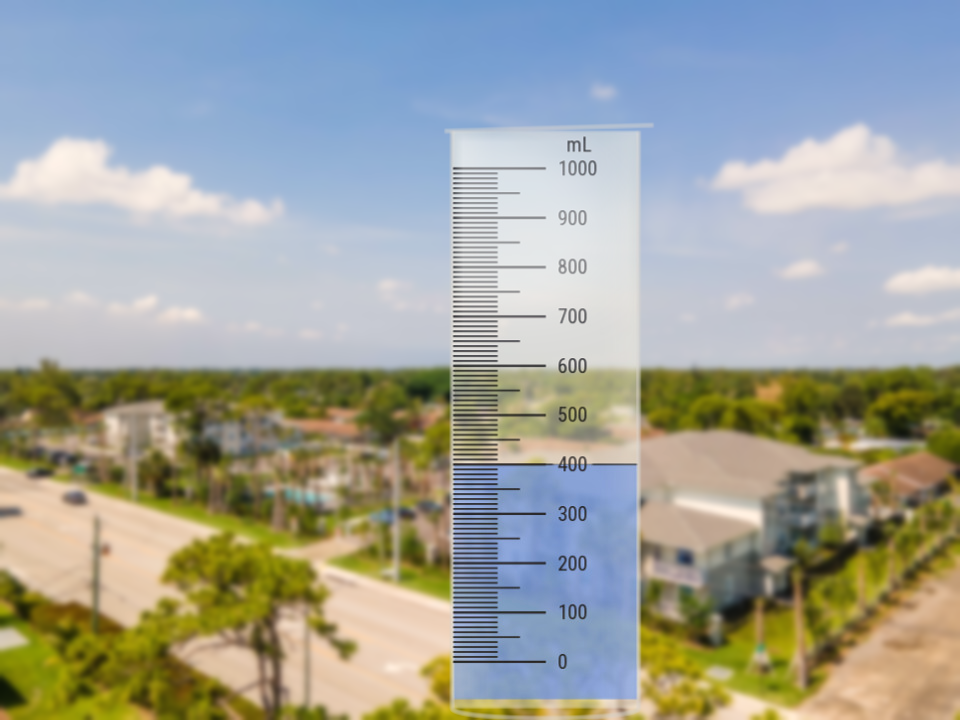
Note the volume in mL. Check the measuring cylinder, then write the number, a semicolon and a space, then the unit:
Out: 400; mL
